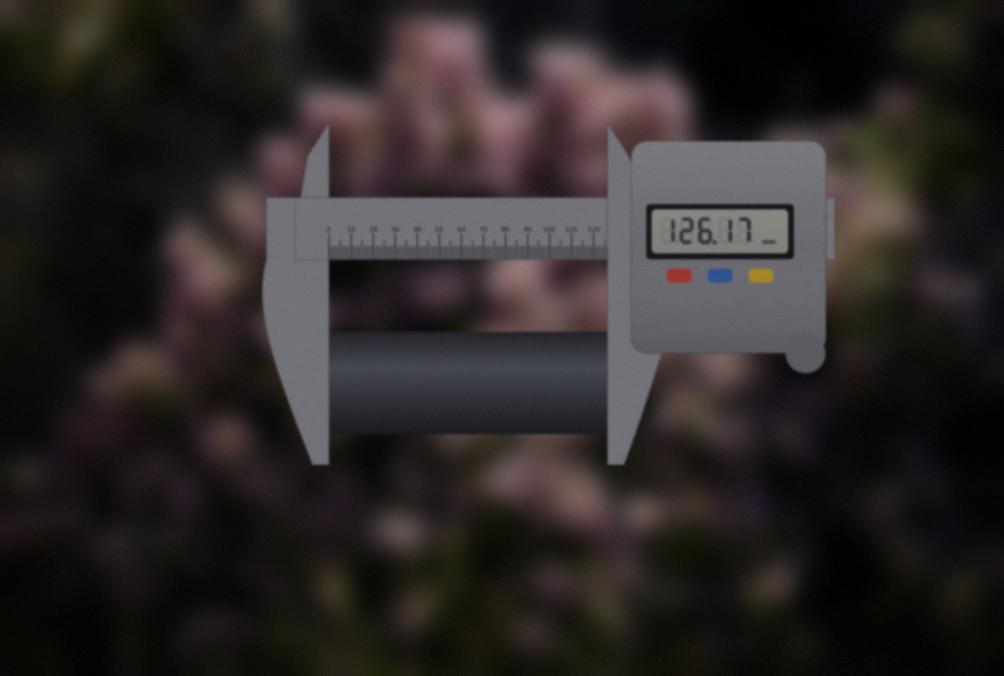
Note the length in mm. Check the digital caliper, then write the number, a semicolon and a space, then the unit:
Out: 126.17; mm
